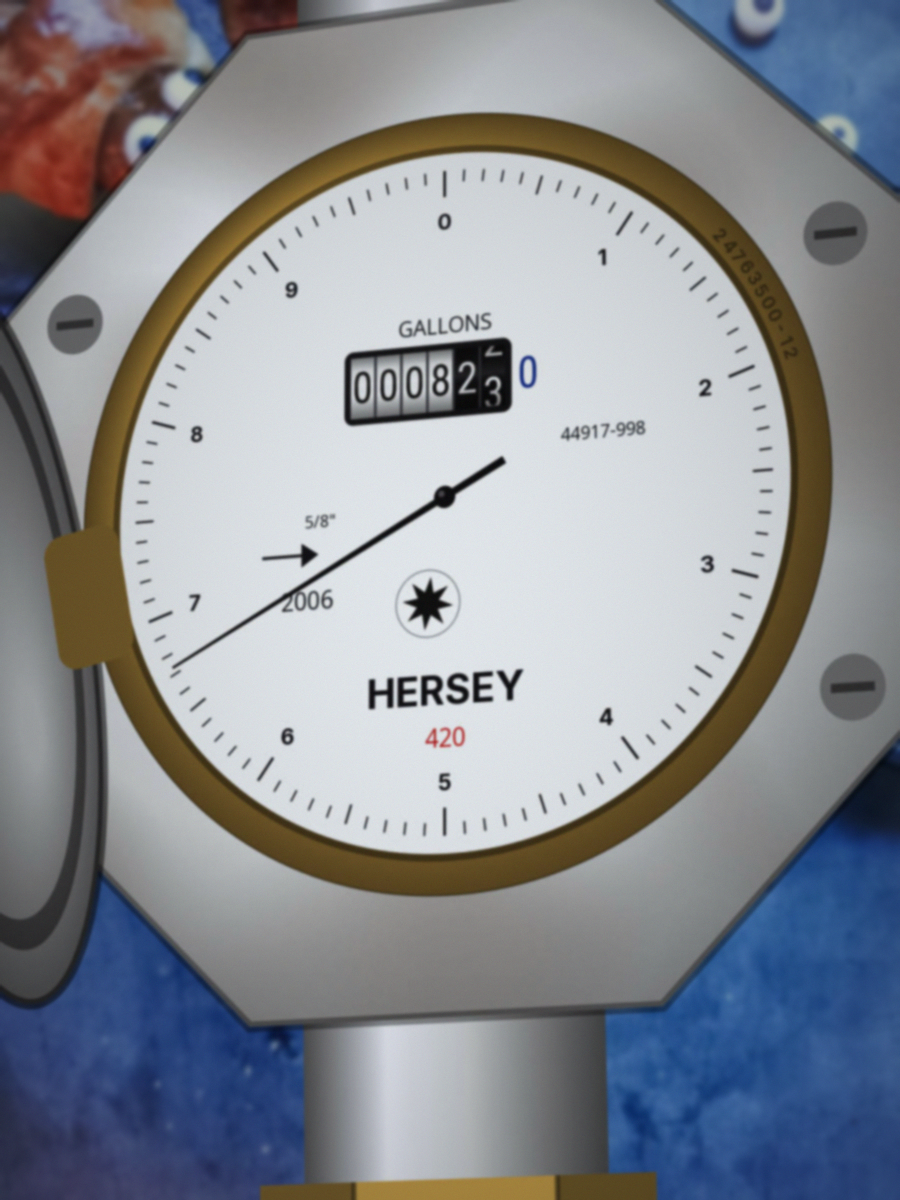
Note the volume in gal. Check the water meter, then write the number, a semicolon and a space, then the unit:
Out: 8226.7; gal
